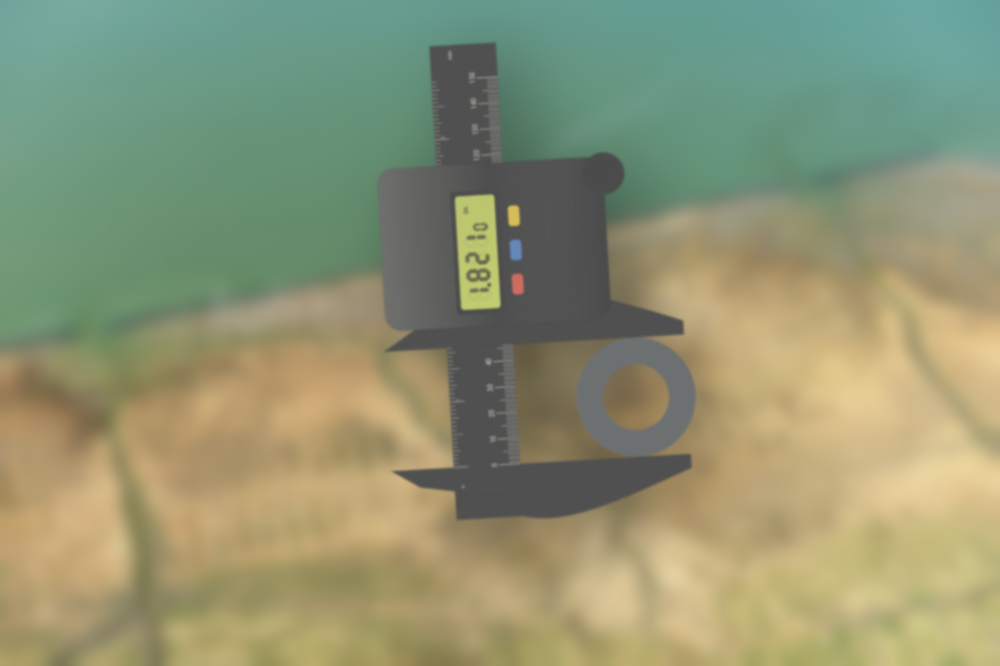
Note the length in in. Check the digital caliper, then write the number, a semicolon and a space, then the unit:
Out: 1.8210; in
